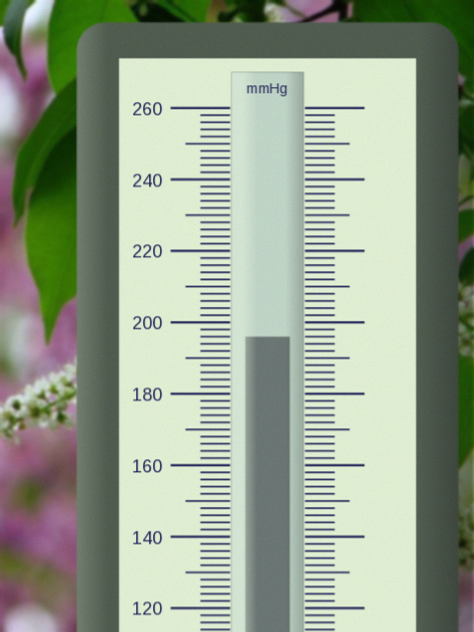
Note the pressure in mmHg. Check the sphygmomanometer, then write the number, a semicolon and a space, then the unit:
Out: 196; mmHg
